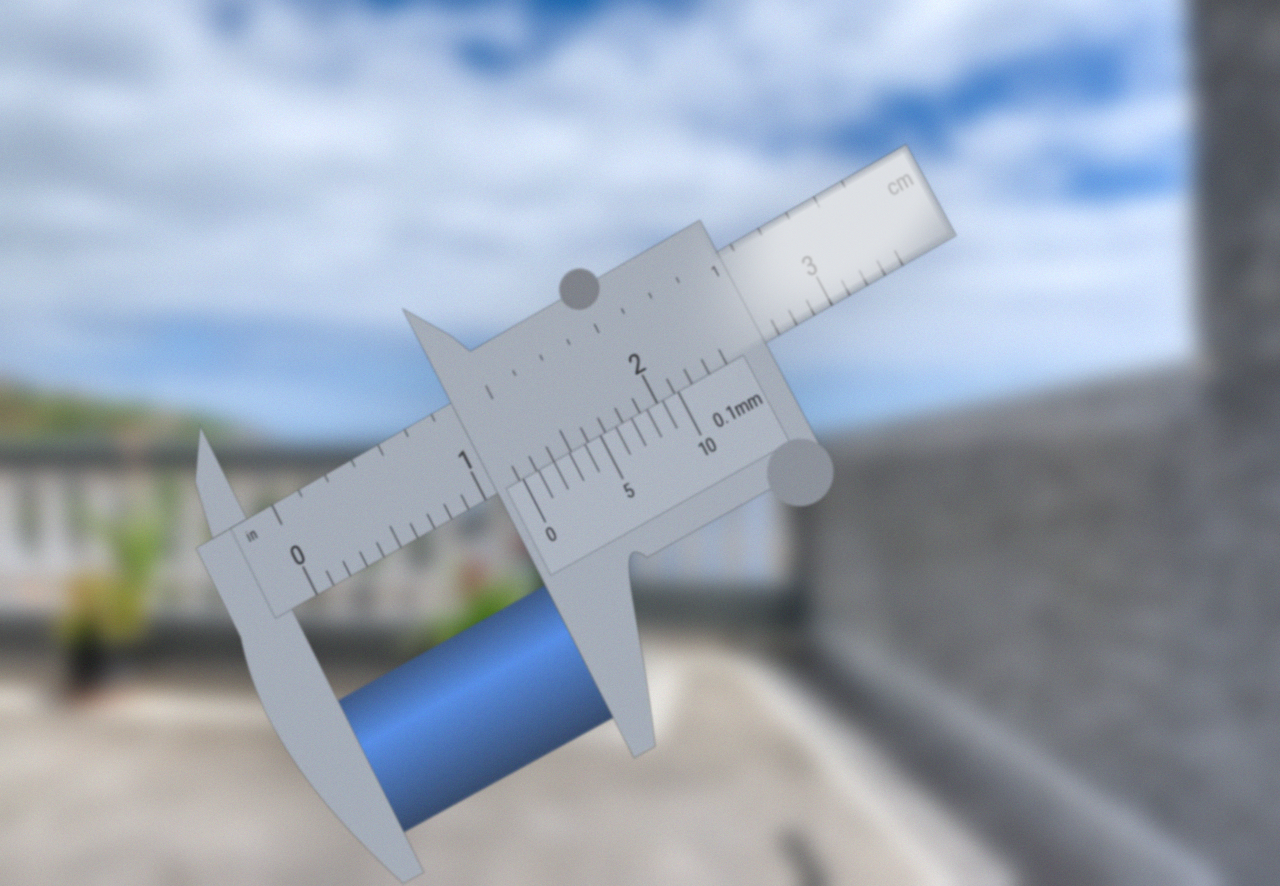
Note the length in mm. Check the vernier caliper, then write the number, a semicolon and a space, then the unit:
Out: 12.2; mm
